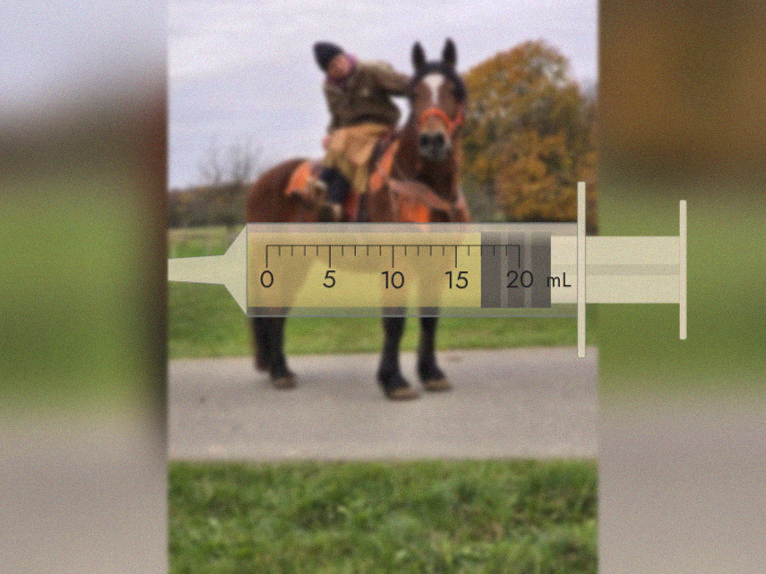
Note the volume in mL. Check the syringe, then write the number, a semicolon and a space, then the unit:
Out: 17; mL
